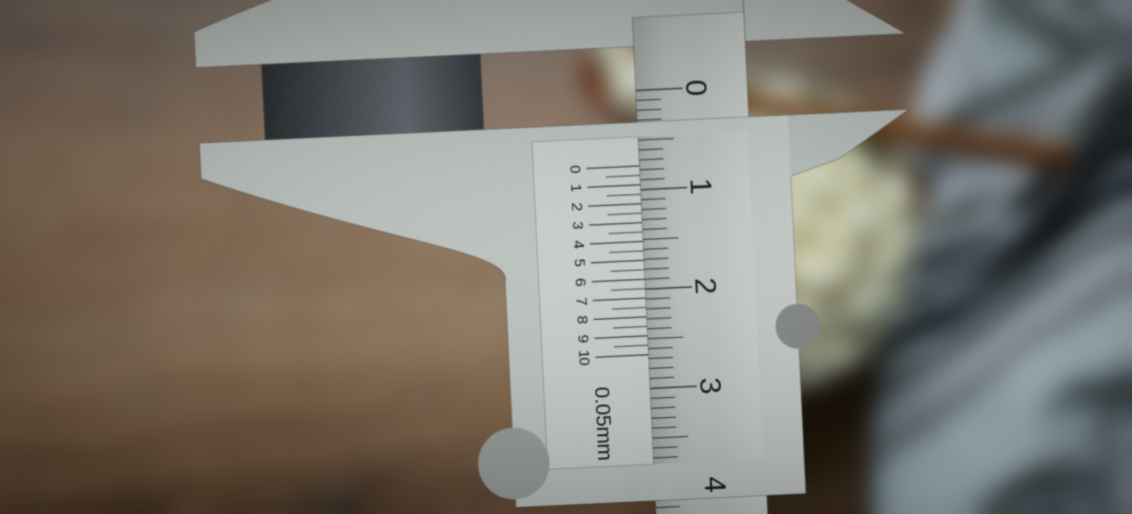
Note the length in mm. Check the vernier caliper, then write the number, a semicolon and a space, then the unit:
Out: 7.6; mm
